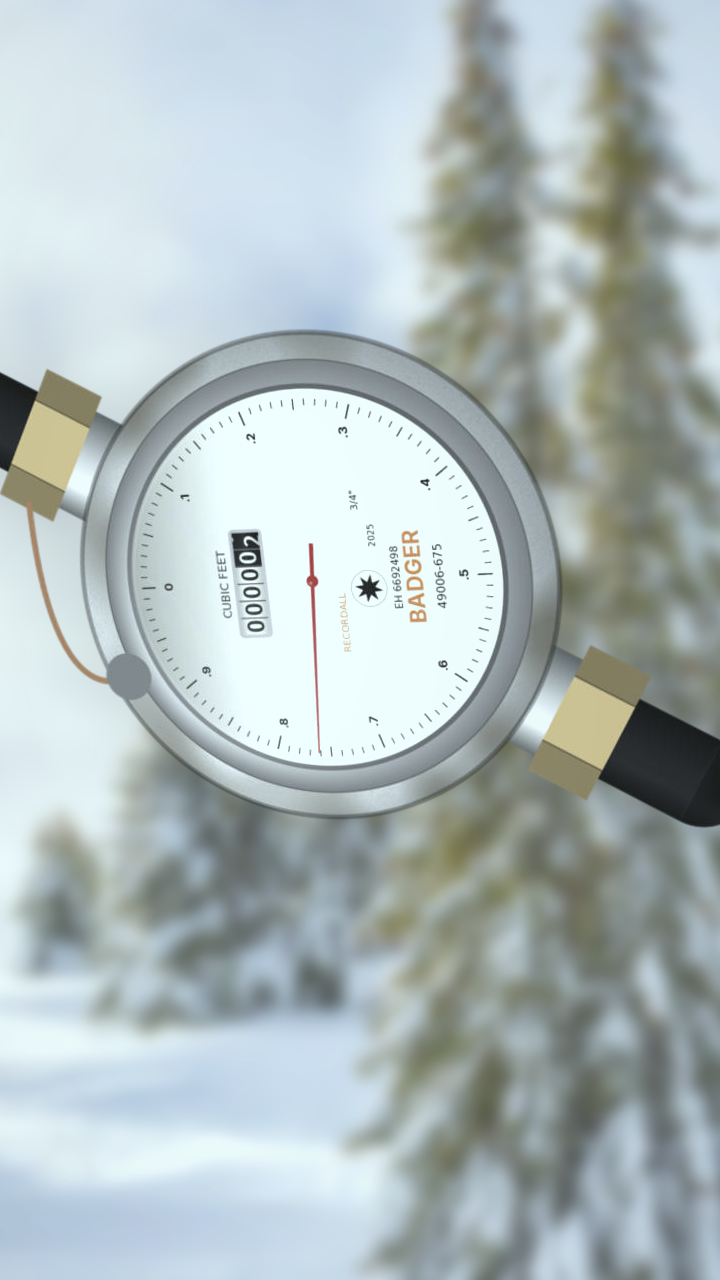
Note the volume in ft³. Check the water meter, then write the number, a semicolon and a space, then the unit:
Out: 1.76; ft³
